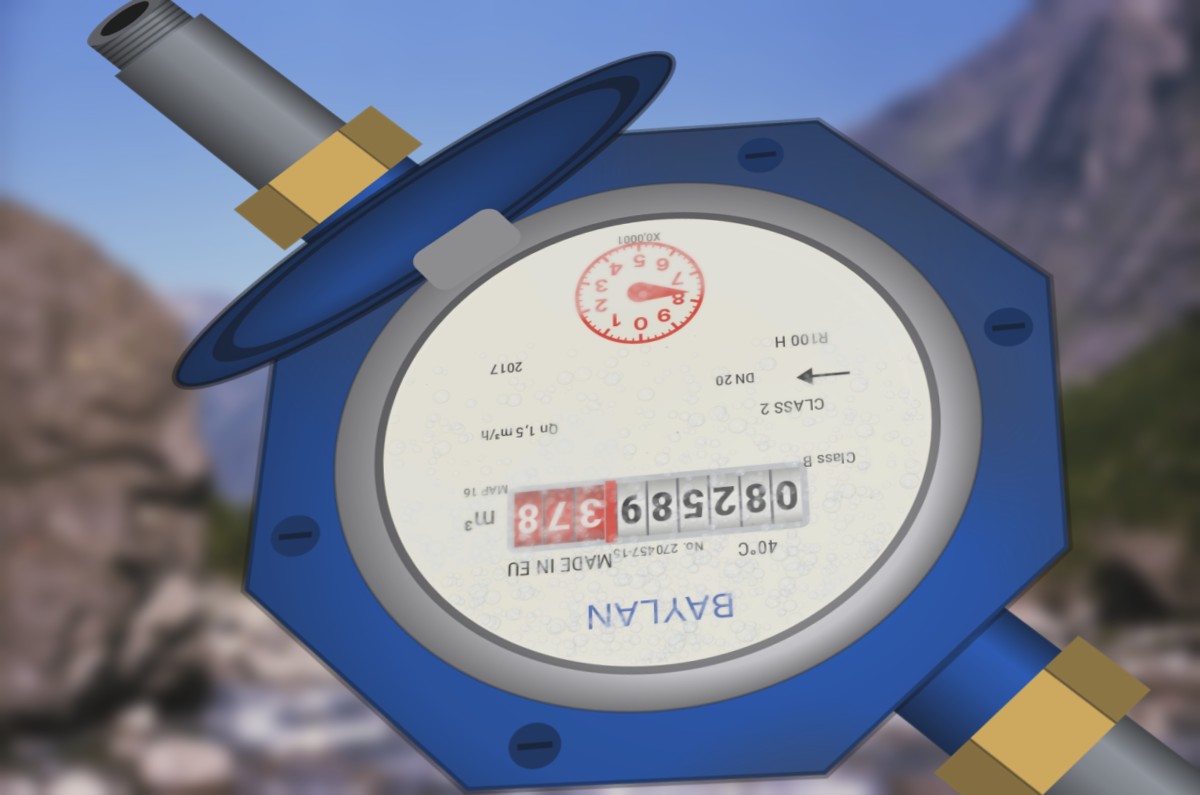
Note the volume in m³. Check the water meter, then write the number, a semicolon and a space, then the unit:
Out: 82589.3787; m³
